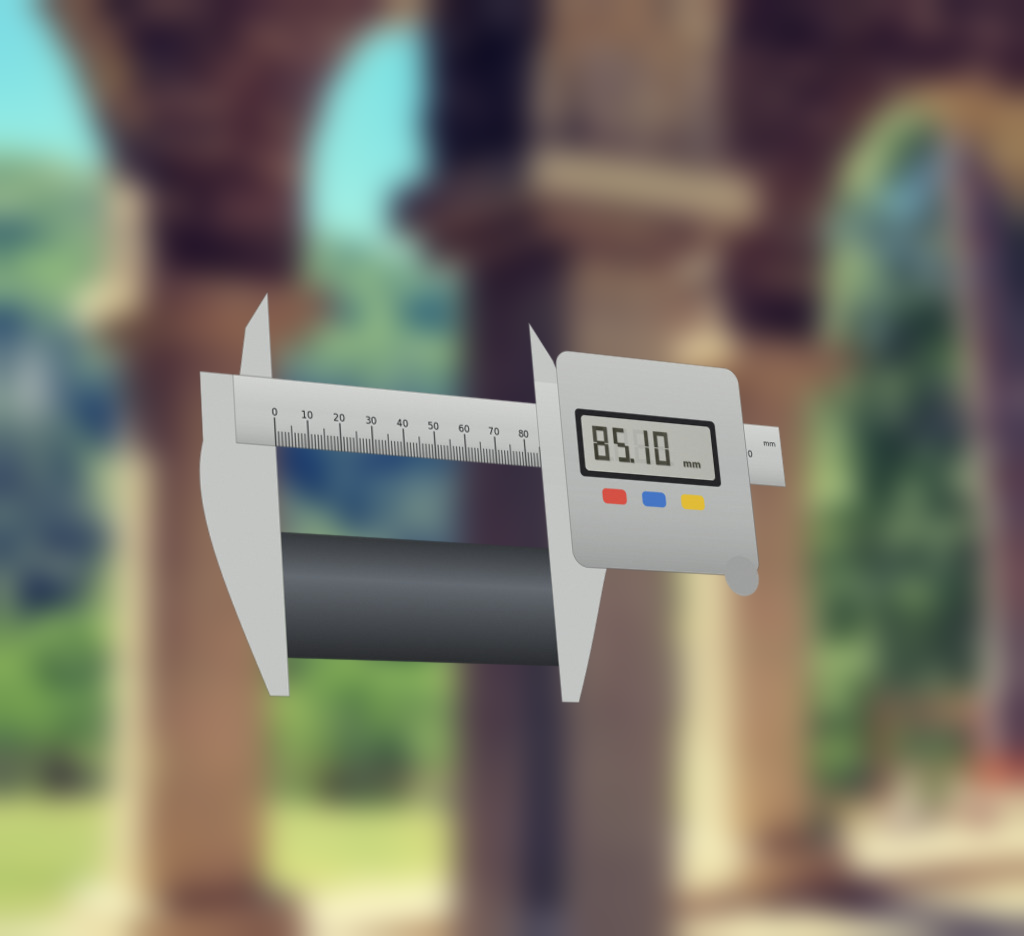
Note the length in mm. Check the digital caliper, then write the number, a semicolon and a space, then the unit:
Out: 85.10; mm
